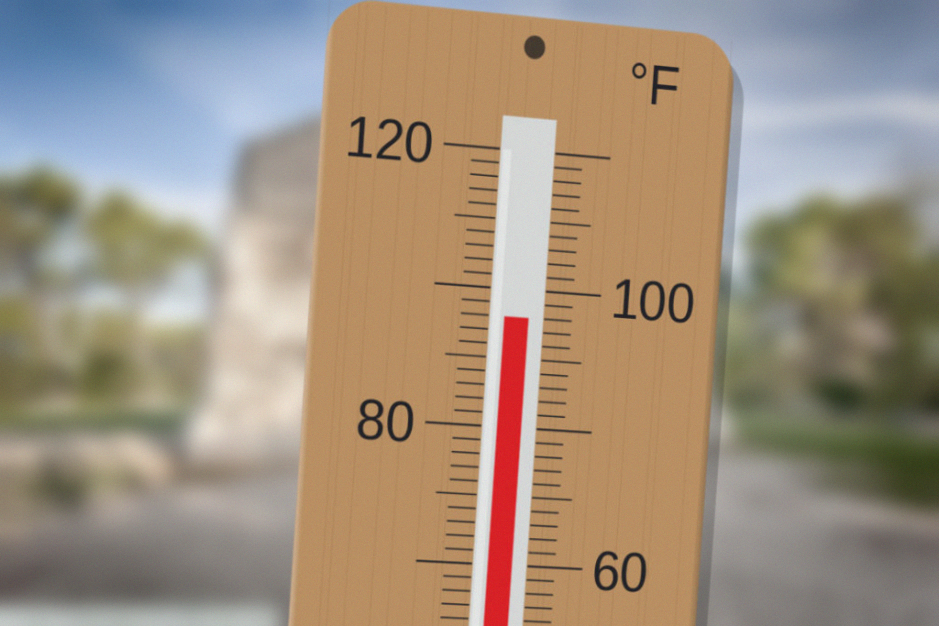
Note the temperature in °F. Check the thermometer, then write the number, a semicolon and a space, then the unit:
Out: 96; °F
